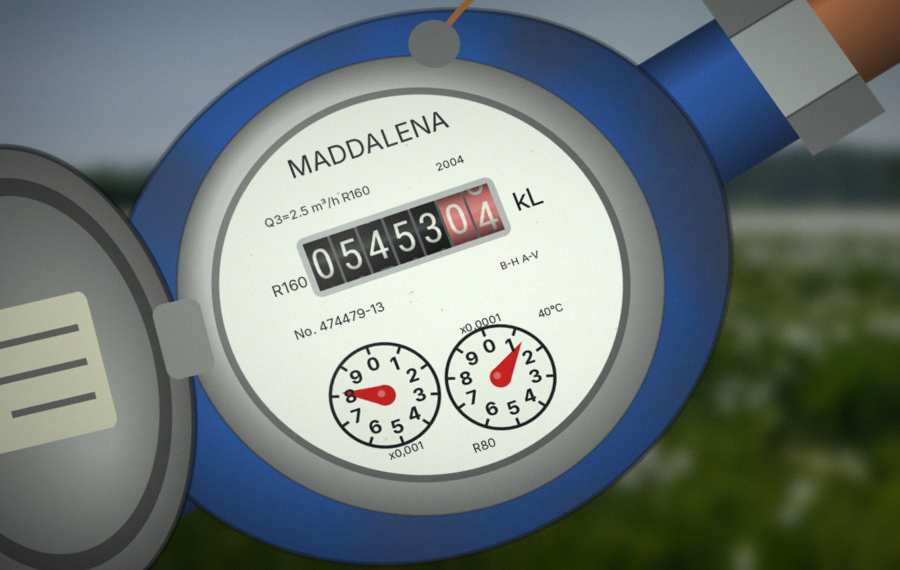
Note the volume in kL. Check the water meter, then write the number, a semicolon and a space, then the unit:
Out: 5453.0381; kL
